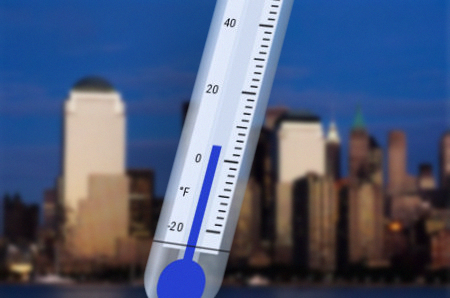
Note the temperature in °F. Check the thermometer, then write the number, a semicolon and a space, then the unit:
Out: 4; °F
